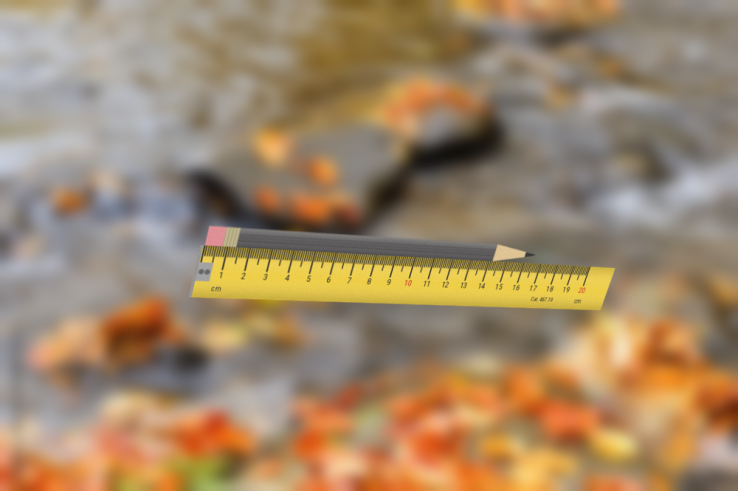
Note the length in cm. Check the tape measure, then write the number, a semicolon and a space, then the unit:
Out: 16.5; cm
